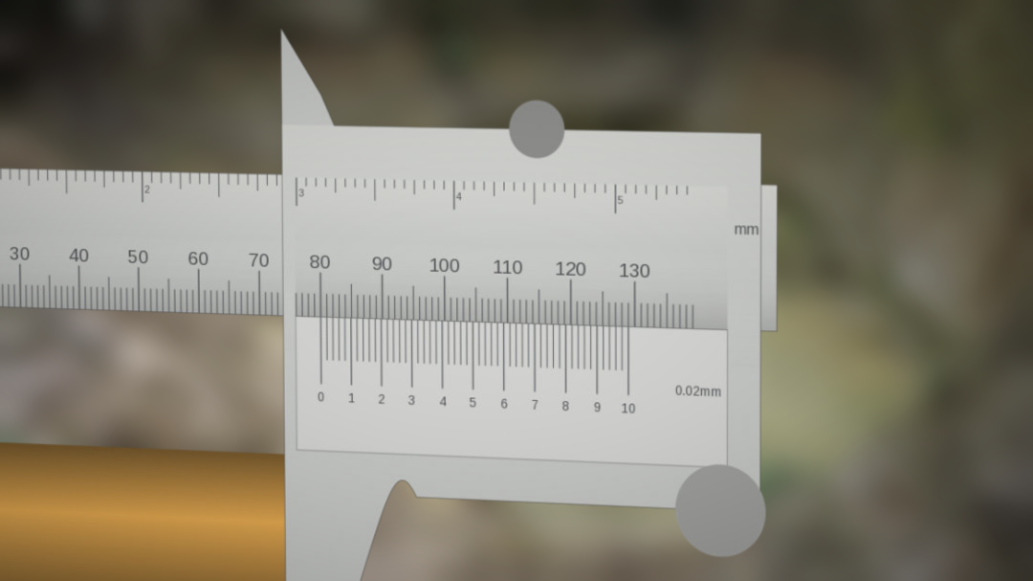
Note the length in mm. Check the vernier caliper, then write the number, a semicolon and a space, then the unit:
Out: 80.0; mm
